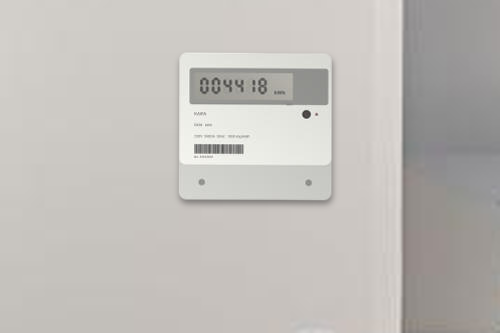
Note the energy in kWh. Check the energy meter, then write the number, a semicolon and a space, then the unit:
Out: 4418; kWh
